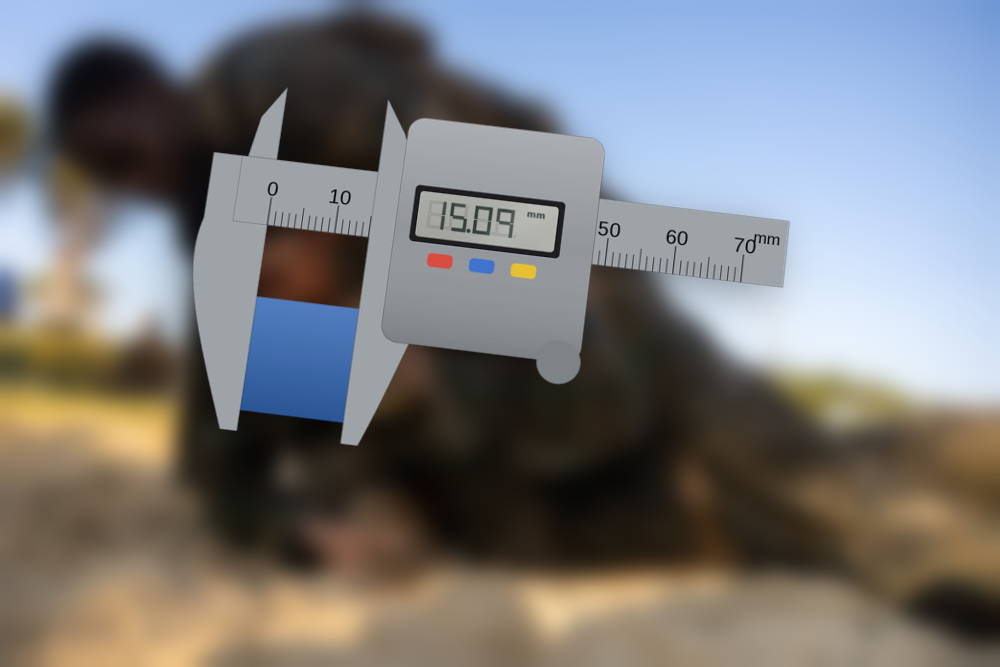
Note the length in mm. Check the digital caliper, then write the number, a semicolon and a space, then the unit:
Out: 15.09; mm
